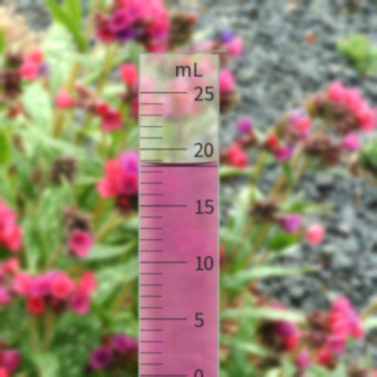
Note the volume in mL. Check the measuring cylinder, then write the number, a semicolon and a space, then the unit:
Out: 18.5; mL
